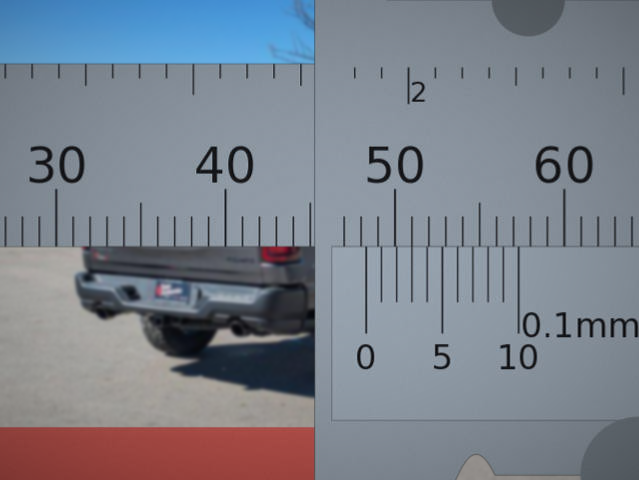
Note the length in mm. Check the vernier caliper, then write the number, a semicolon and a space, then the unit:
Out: 48.3; mm
